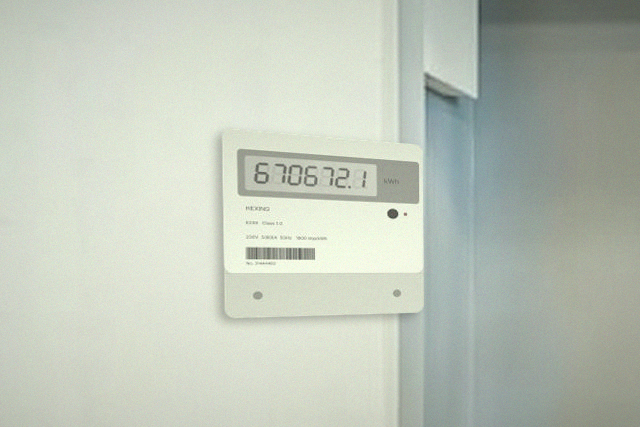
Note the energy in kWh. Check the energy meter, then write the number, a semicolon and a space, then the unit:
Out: 670672.1; kWh
